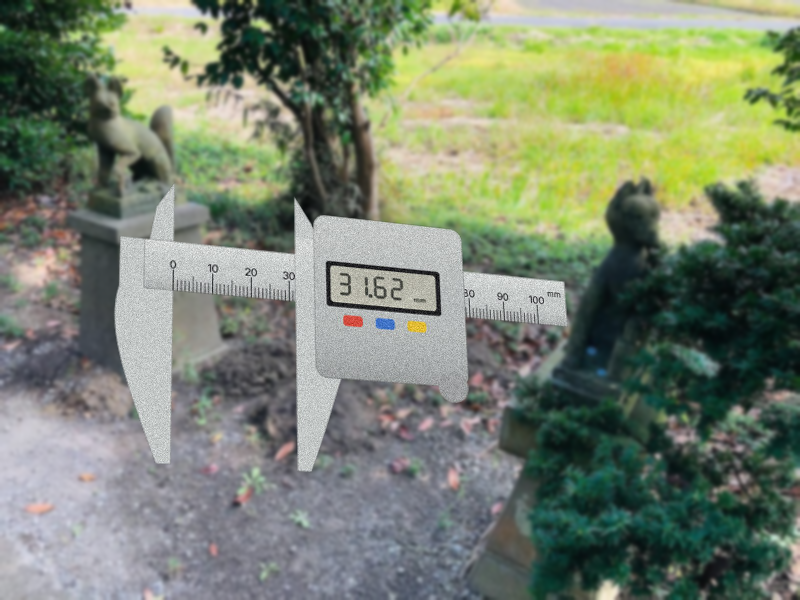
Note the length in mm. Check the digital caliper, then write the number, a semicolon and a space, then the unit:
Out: 31.62; mm
